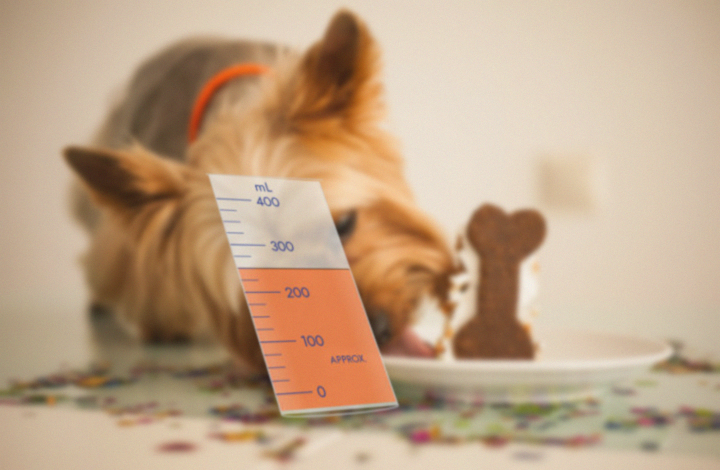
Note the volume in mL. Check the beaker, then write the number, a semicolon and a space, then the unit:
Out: 250; mL
